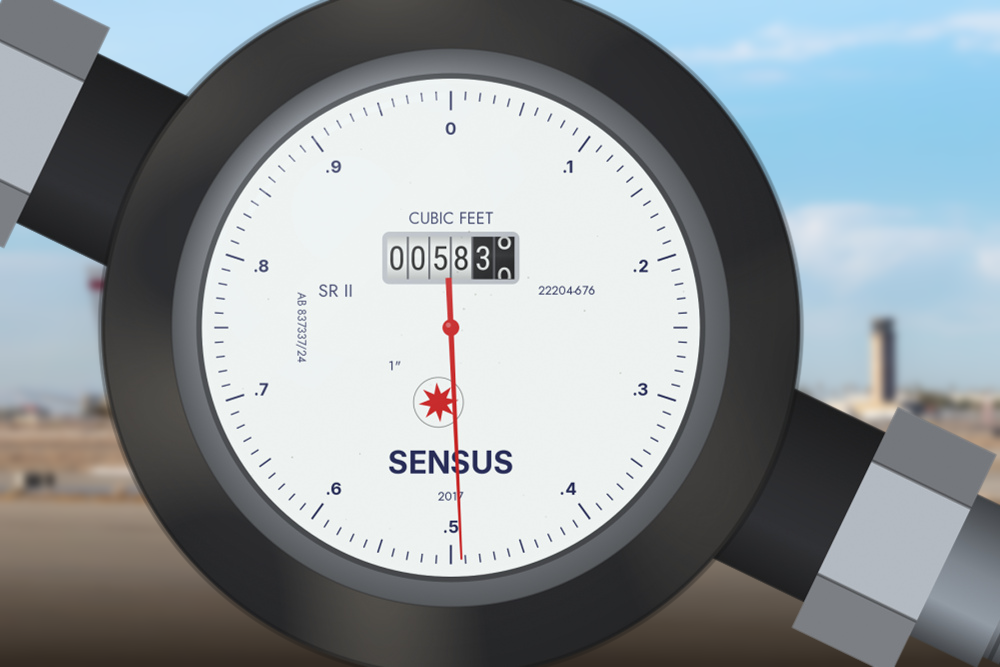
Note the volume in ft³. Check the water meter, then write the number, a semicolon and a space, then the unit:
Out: 5838.49; ft³
